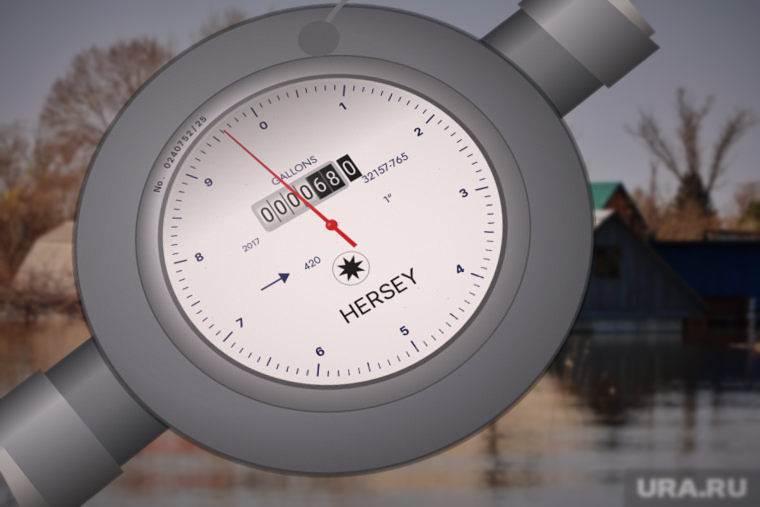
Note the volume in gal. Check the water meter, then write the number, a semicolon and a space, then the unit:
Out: 679.6; gal
